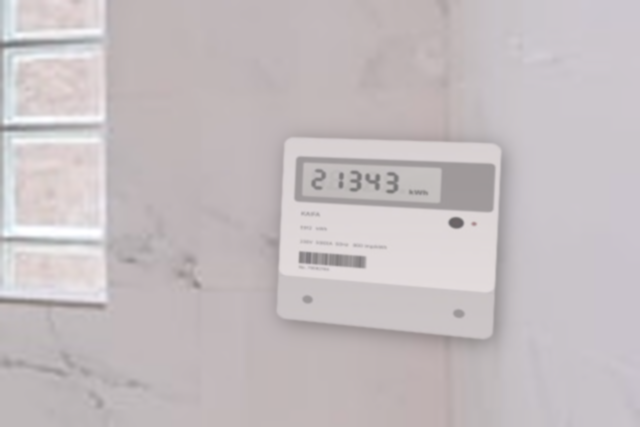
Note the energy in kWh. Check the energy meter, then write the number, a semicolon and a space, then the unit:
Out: 21343; kWh
